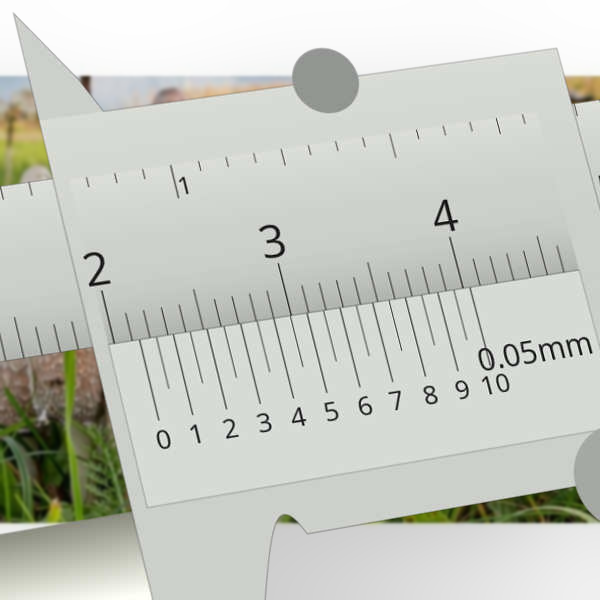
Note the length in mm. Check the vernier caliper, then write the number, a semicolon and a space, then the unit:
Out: 21.4; mm
